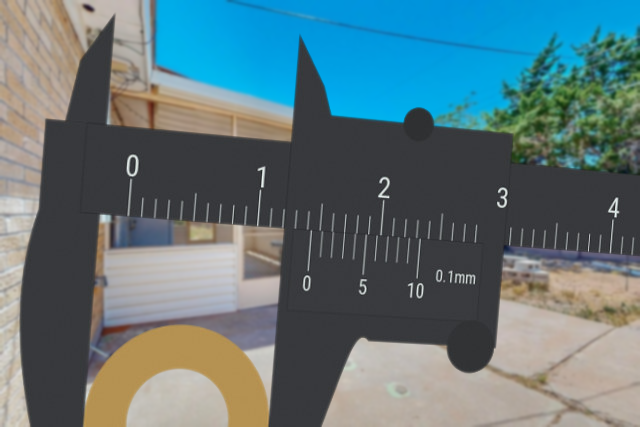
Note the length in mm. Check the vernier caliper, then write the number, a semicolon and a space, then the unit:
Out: 14.3; mm
